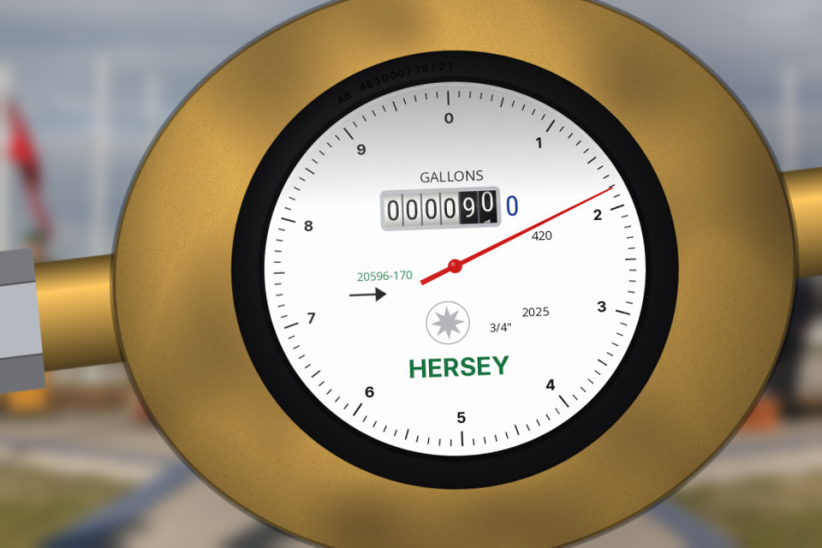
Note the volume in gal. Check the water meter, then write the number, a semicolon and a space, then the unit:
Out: 901.8; gal
